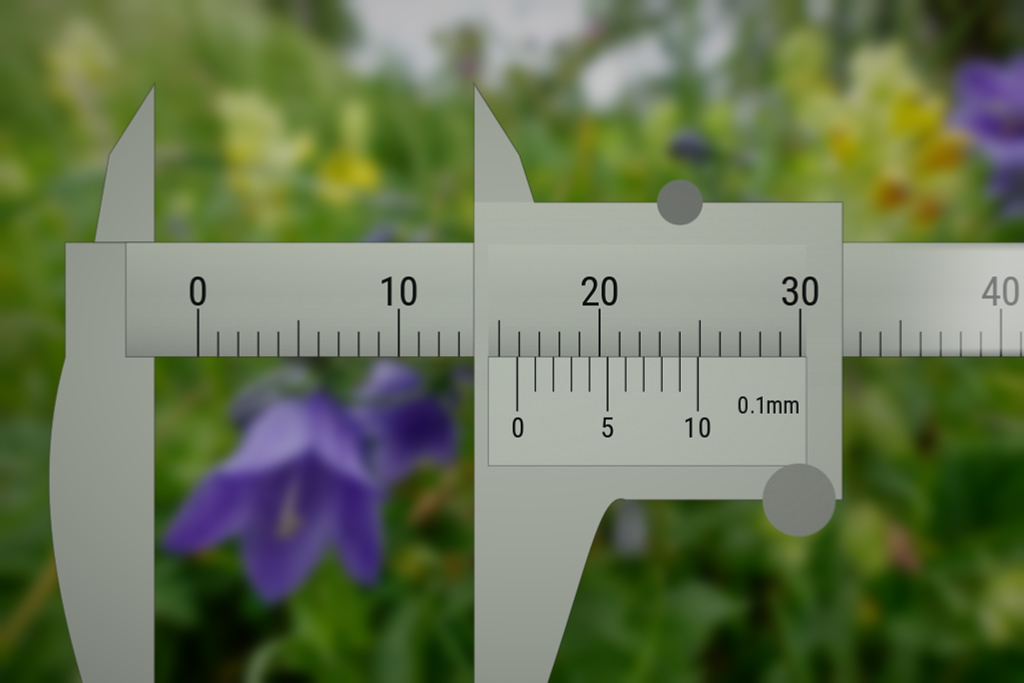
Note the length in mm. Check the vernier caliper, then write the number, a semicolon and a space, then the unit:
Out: 15.9; mm
